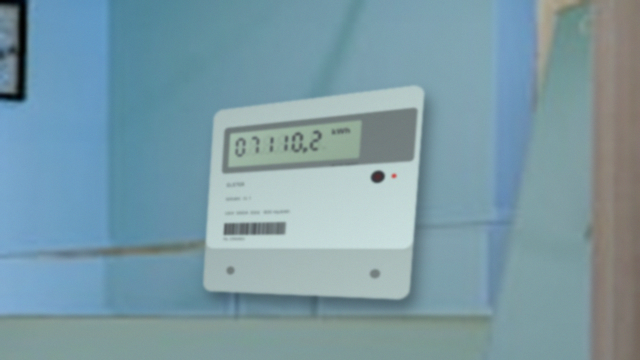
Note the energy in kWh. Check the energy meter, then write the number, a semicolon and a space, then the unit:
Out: 7110.2; kWh
